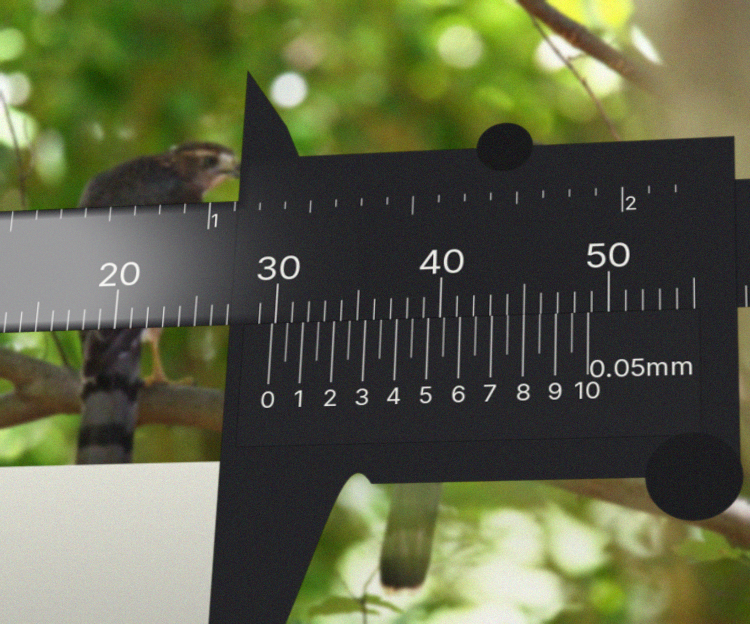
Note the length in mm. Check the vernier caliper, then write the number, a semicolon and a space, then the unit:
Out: 29.8; mm
